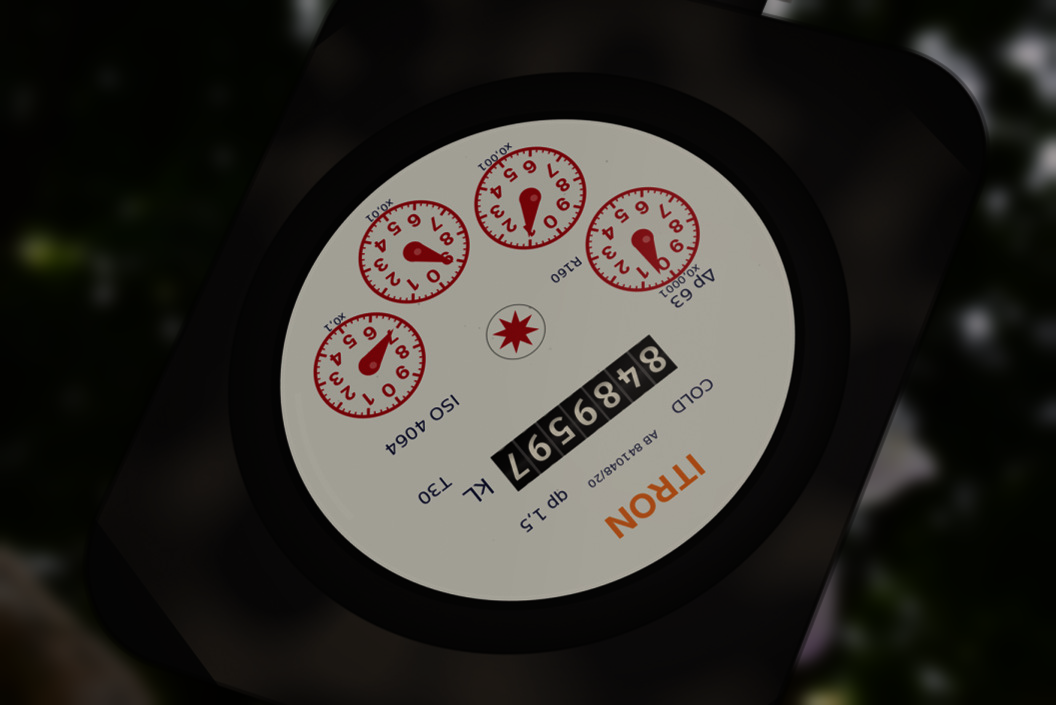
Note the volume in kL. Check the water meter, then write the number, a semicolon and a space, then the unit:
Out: 8489597.6910; kL
